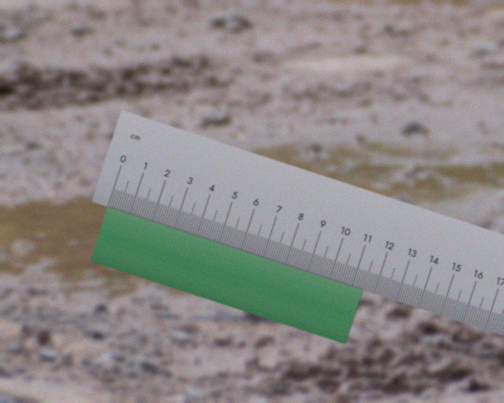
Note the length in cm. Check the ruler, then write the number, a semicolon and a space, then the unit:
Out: 11.5; cm
